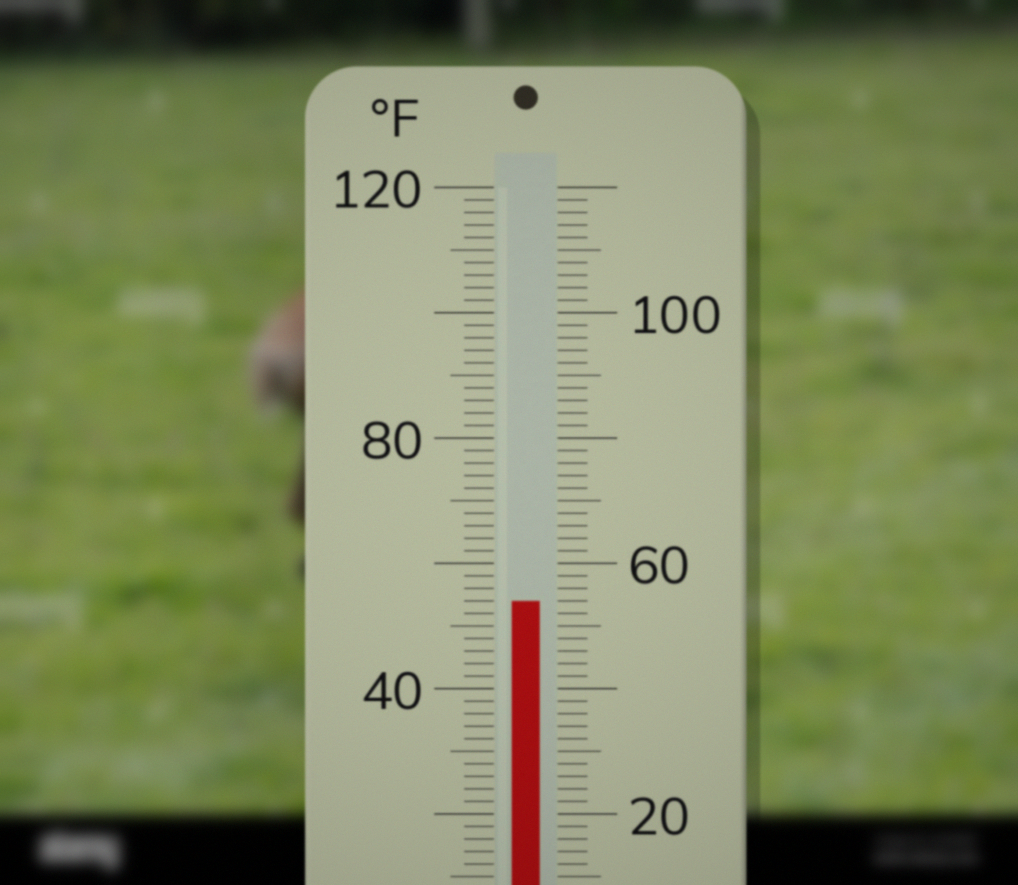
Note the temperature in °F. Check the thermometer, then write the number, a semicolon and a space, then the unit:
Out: 54; °F
